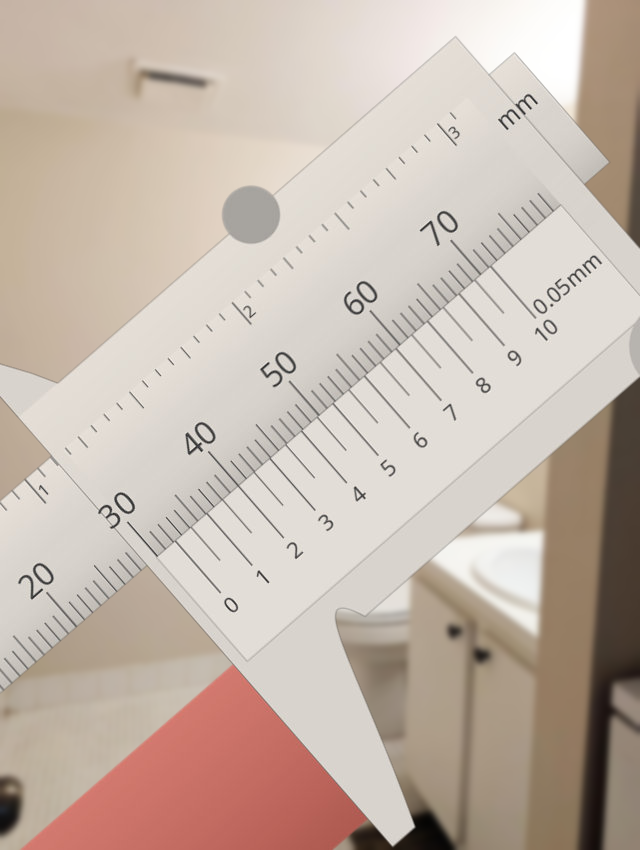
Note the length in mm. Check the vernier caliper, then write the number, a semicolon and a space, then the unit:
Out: 32.2; mm
